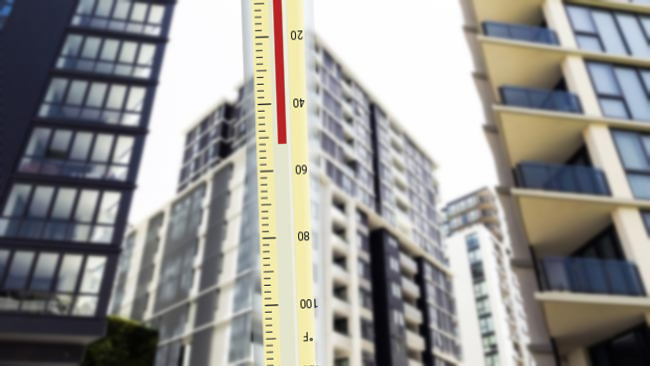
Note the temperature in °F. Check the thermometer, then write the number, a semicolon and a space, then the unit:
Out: 52; °F
